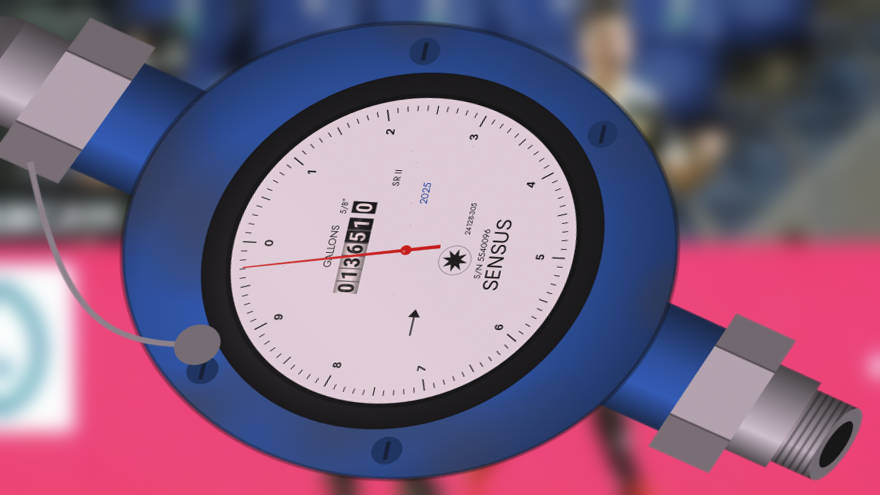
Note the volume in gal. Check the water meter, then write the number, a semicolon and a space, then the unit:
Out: 136509.7; gal
